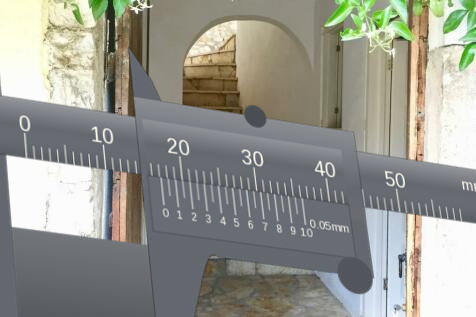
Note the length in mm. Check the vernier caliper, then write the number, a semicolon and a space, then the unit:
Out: 17.2; mm
